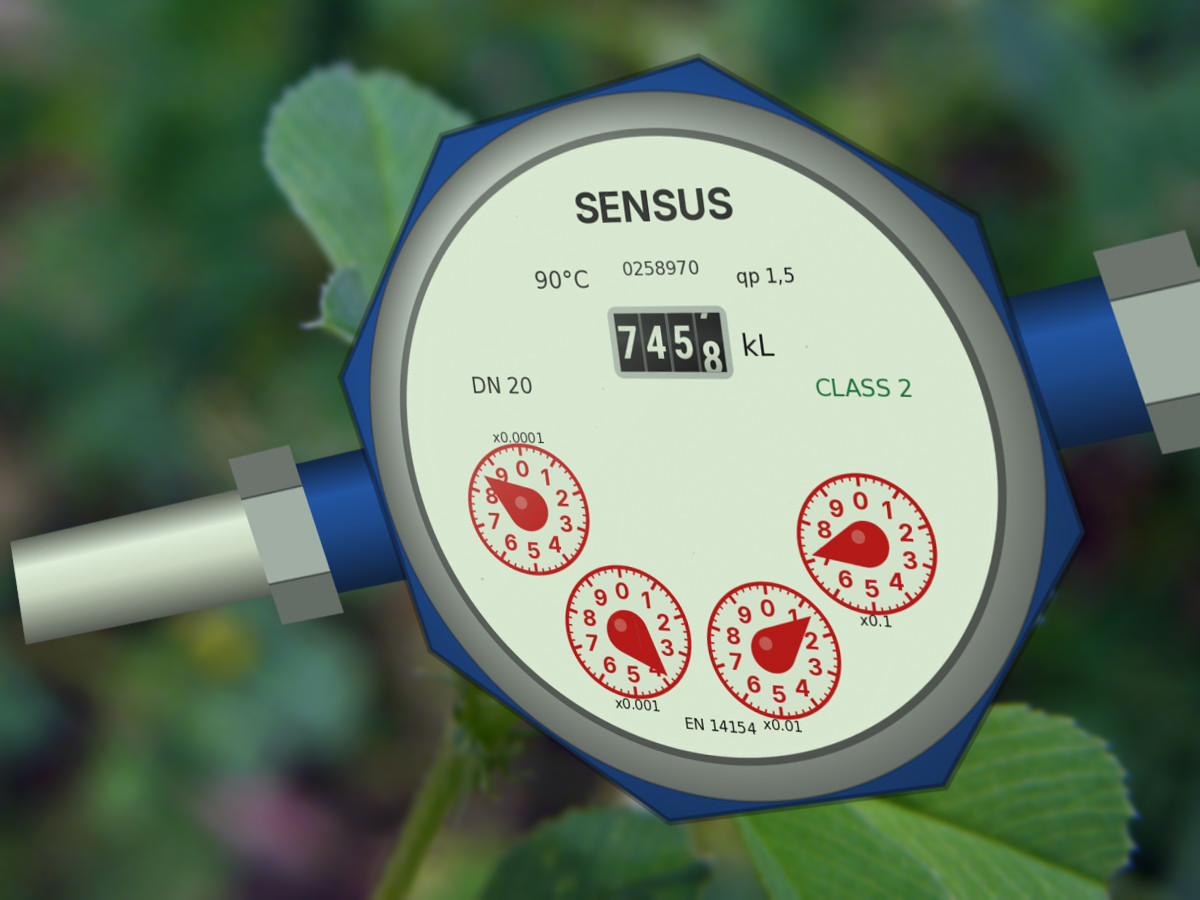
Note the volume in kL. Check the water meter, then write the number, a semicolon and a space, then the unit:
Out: 7457.7138; kL
